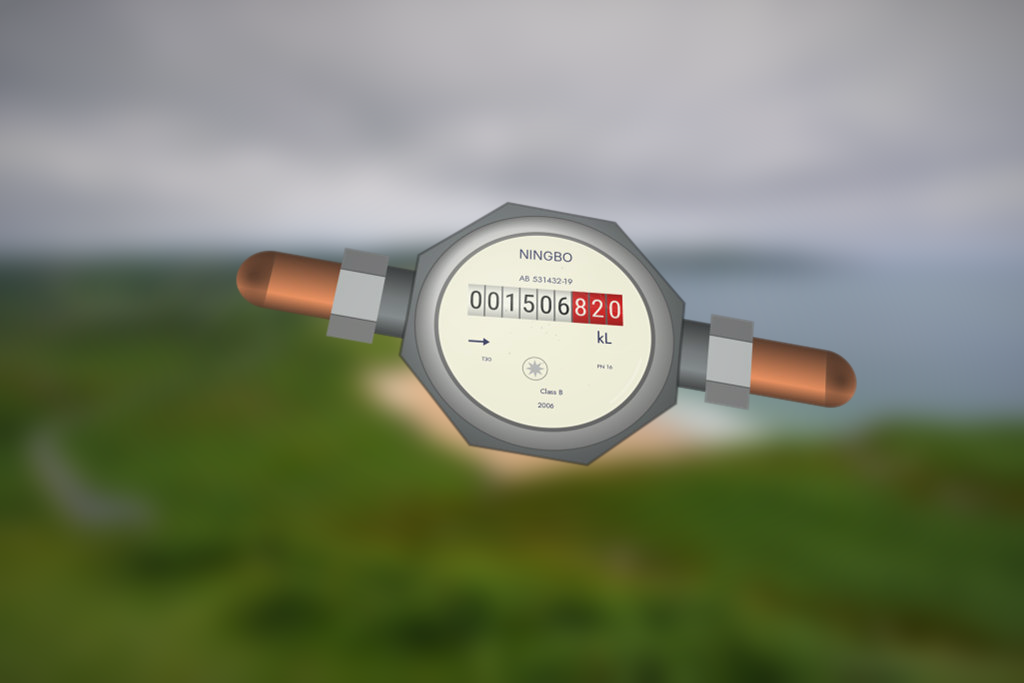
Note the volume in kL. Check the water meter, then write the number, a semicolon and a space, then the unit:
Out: 1506.820; kL
